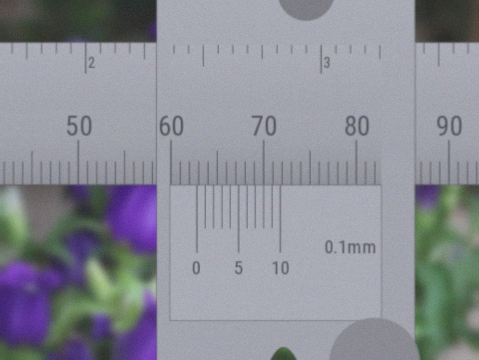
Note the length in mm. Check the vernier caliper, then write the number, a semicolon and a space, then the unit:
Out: 62.8; mm
